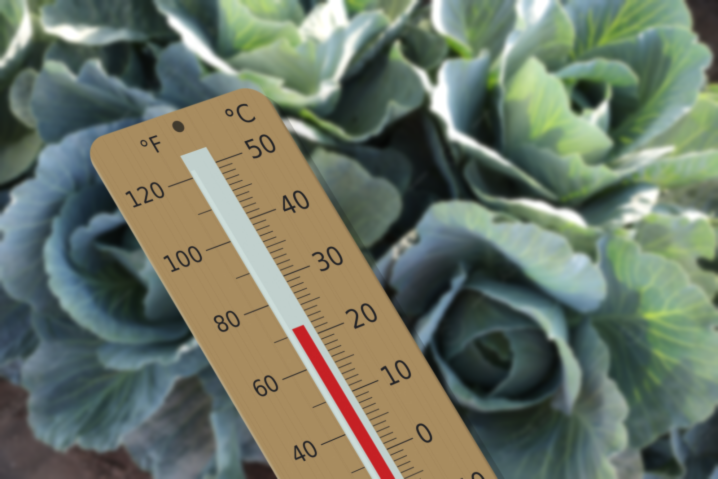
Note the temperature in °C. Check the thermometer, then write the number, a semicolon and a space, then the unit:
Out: 22; °C
